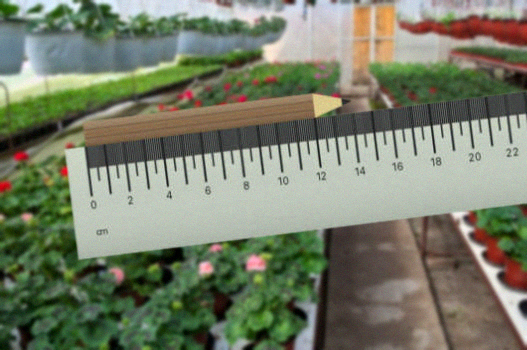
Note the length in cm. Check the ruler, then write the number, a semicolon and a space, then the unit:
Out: 14; cm
